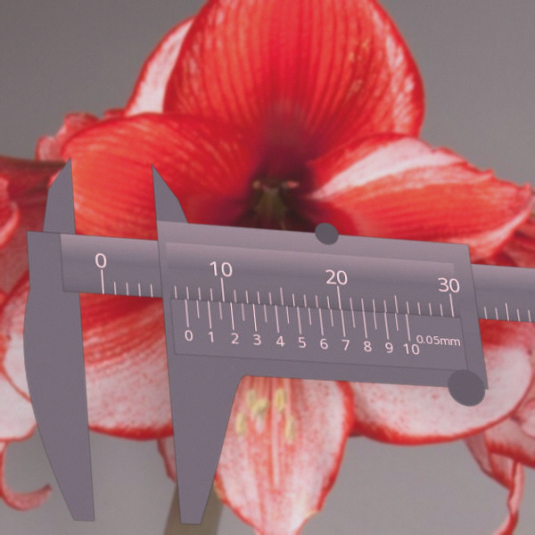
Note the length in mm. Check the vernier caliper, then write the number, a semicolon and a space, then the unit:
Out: 6.8; mm
